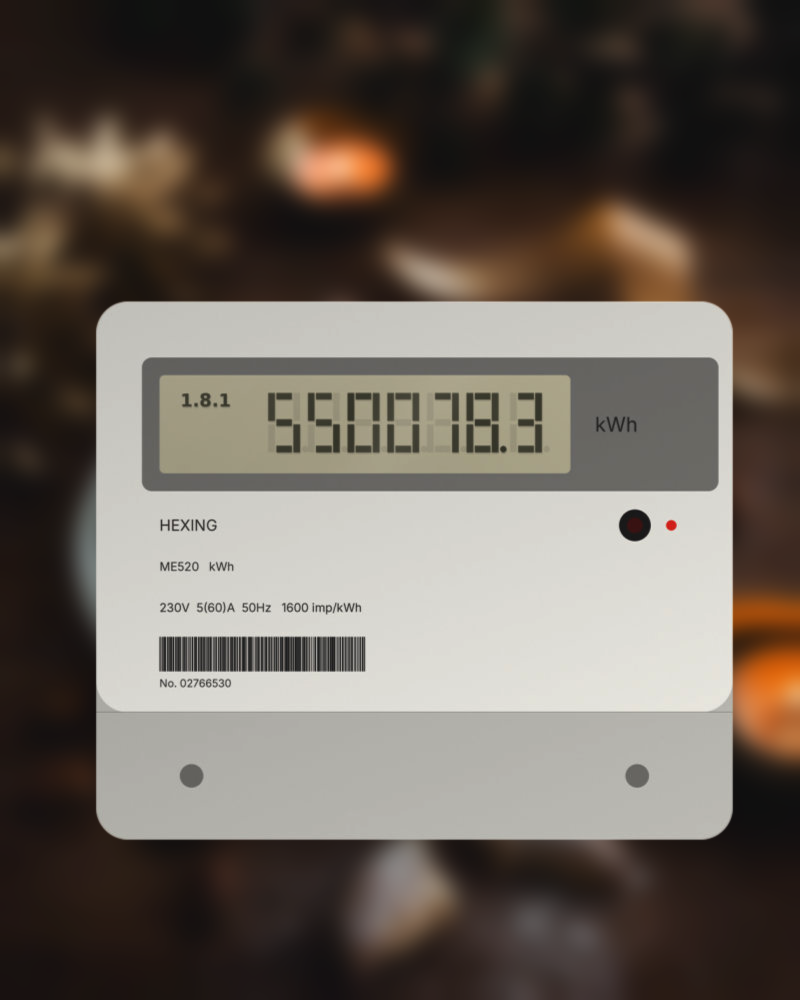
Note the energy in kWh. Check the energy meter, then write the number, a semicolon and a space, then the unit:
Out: 550078.3; kWh
